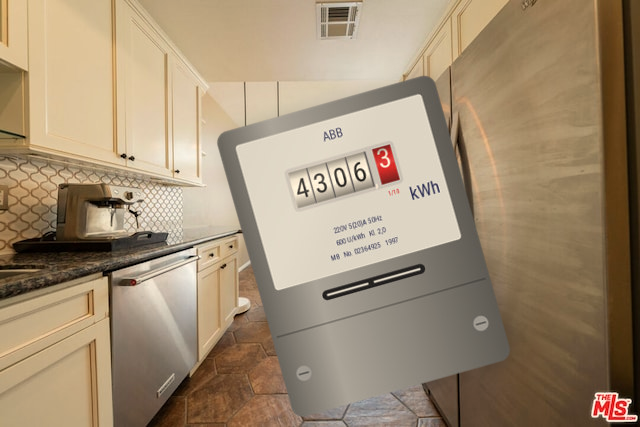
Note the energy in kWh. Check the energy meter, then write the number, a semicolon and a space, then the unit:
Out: 4306.3; kWh
